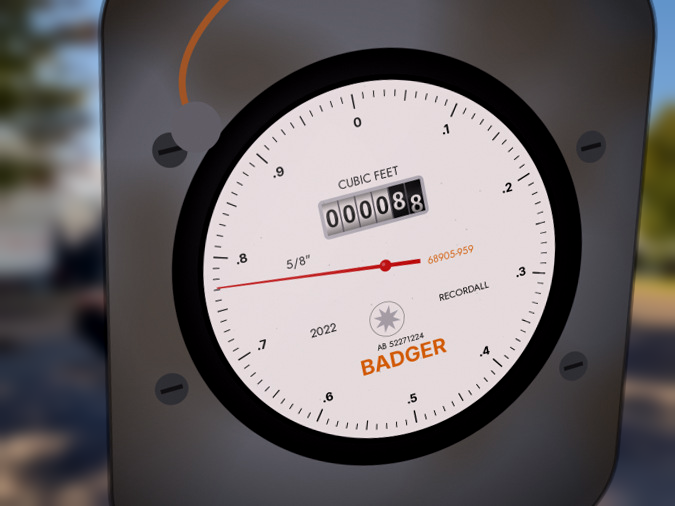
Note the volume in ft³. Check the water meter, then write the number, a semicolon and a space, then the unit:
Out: 87.77; ft³
